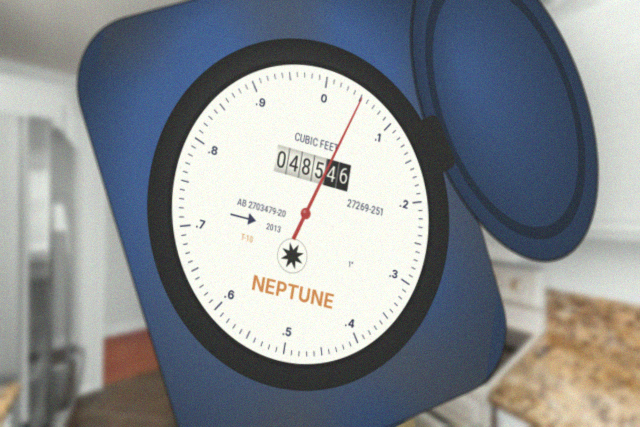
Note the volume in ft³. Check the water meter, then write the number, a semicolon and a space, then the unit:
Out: 48546.05; ft³
